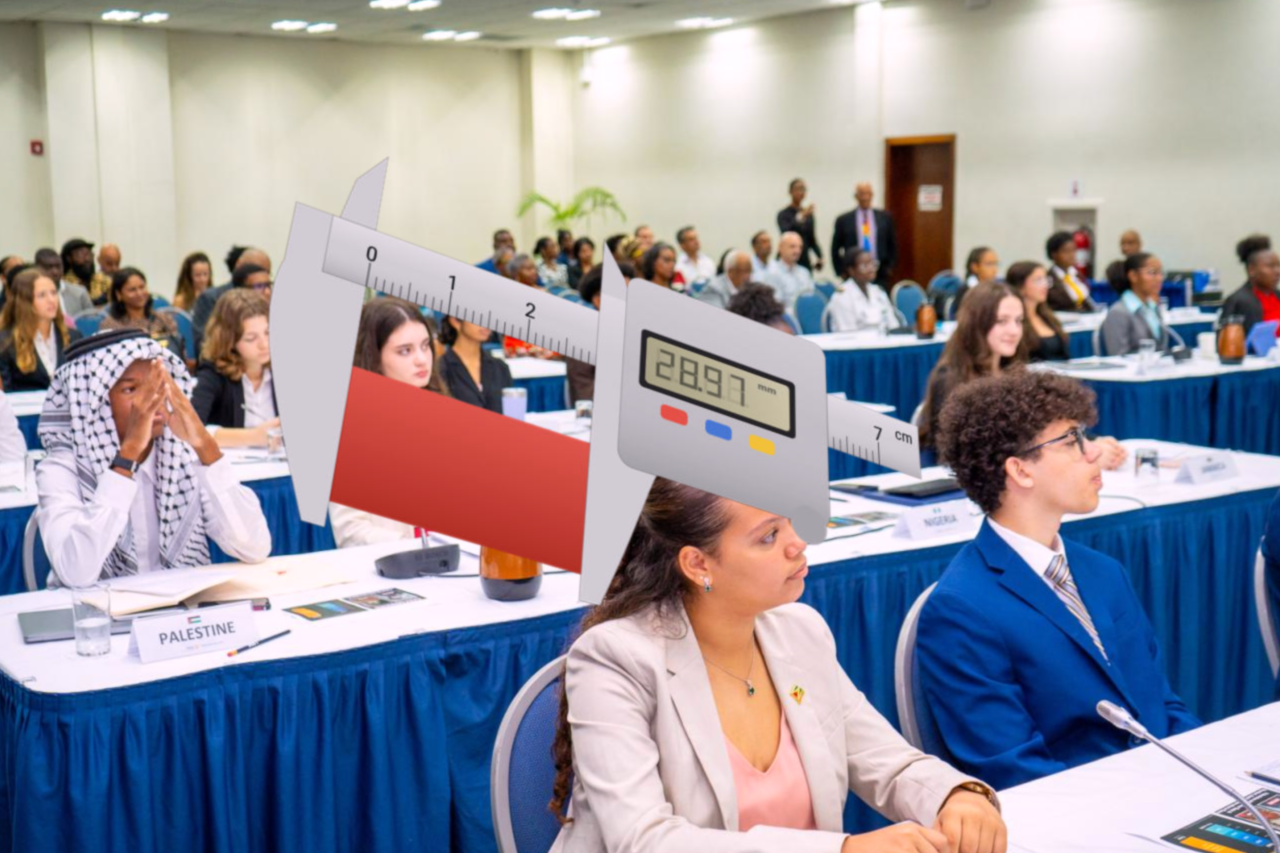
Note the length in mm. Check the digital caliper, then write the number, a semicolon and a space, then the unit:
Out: 28.97; mm
